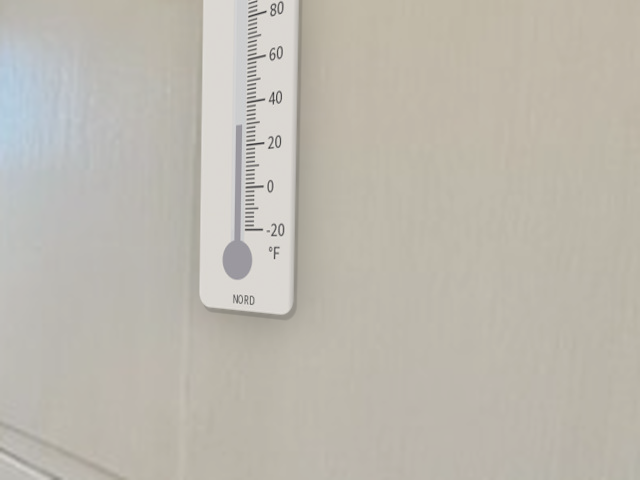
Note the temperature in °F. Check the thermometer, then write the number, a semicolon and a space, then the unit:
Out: 30; °F
